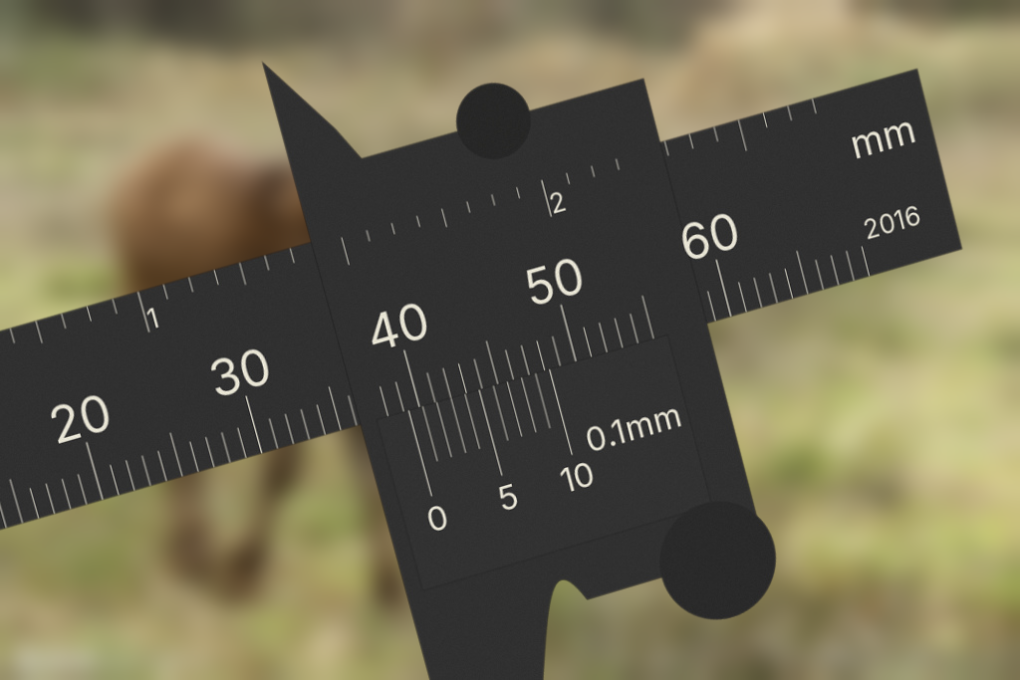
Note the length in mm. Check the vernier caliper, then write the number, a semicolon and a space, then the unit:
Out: 39.3; mm
